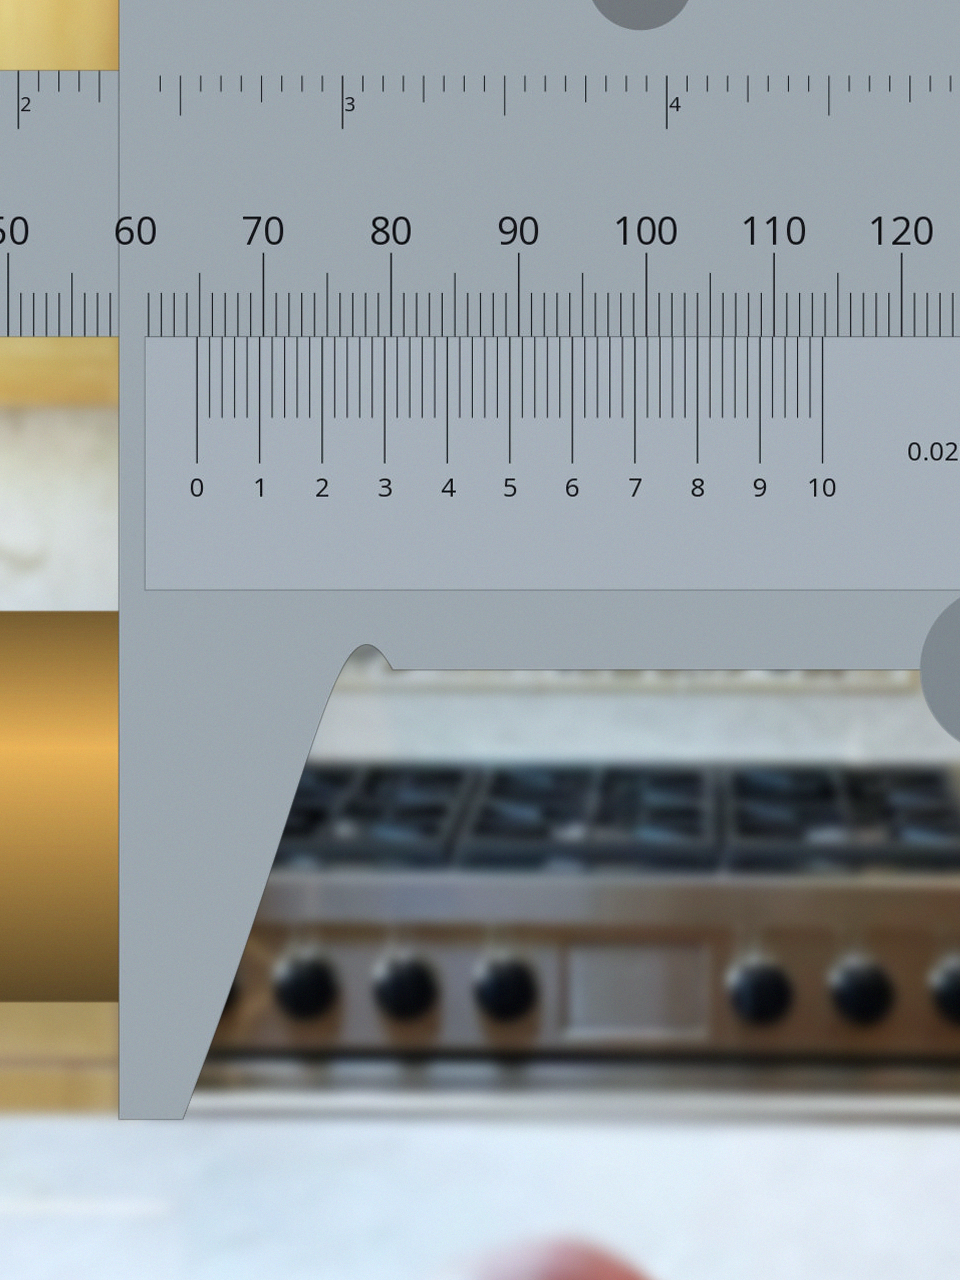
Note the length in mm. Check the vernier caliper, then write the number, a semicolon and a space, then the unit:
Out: 64.8; mm
